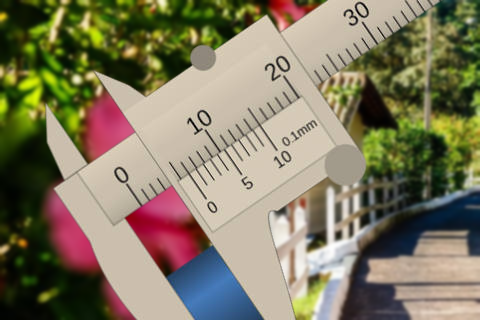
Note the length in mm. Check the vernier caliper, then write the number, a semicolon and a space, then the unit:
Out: 6.0; mm
